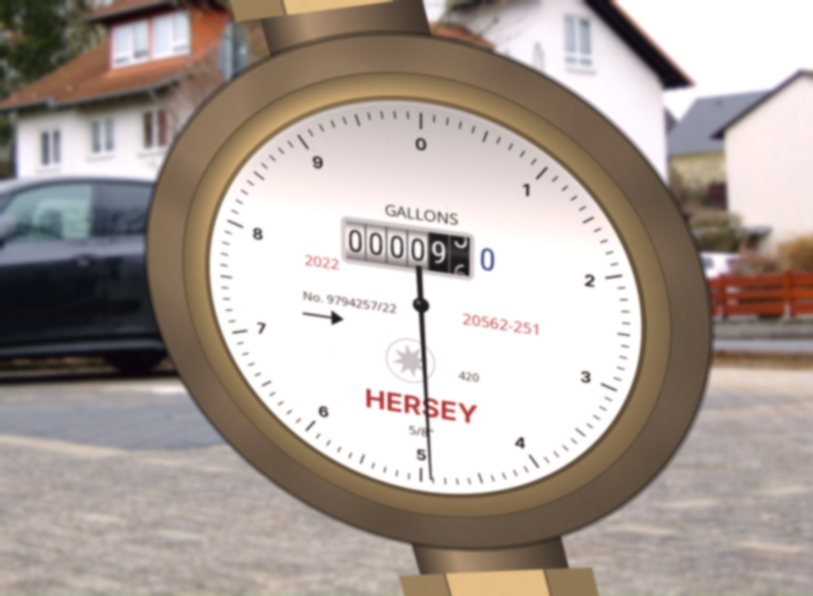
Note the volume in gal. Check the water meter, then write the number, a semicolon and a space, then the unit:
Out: 954.9; gal
